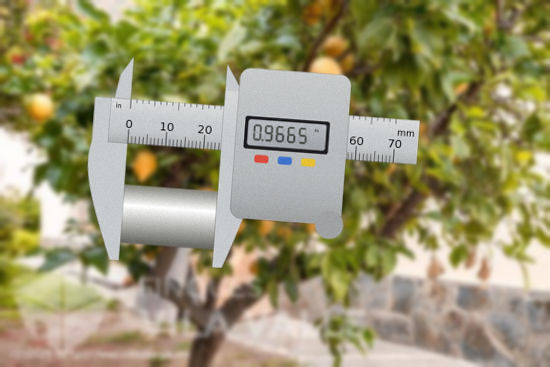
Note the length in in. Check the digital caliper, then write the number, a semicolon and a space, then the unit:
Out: 0.9665; in
